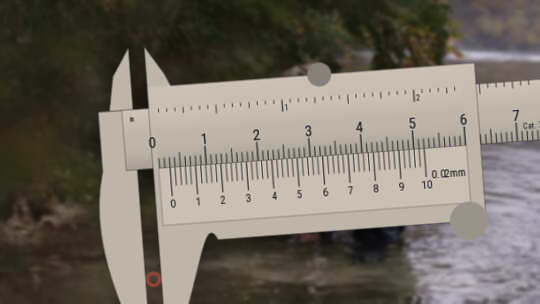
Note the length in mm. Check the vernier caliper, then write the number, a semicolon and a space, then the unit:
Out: 3.0; mm
